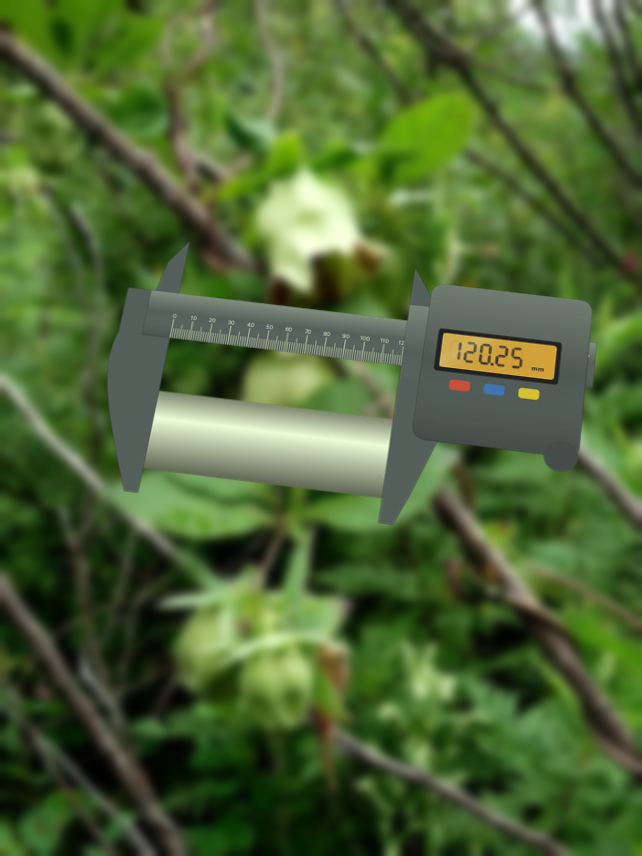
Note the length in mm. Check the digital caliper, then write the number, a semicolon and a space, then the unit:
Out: 120.25; mm
